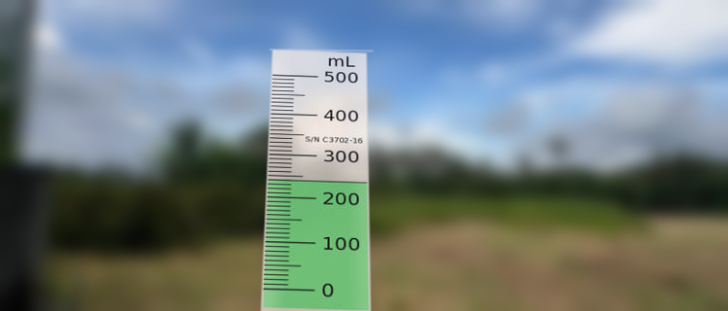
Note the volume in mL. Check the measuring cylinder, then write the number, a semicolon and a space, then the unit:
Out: 240; mL
